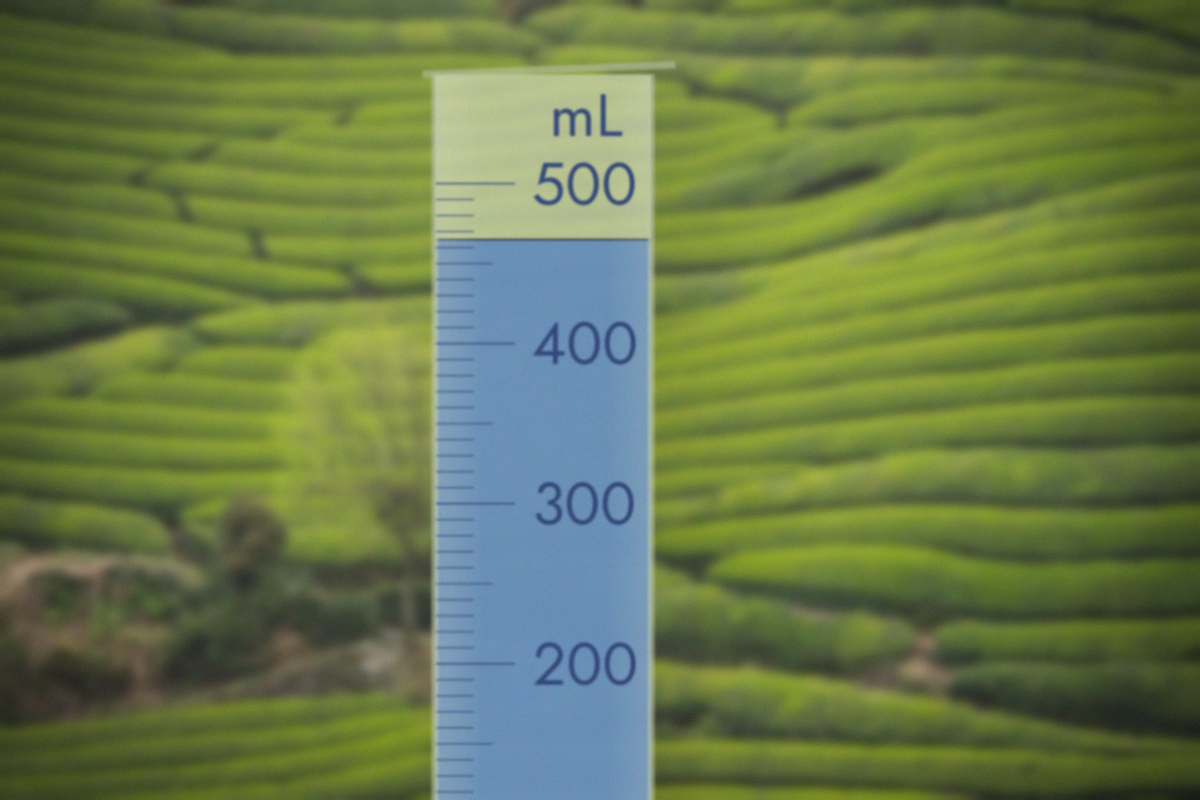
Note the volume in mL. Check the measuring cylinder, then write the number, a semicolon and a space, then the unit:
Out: 465; mL
